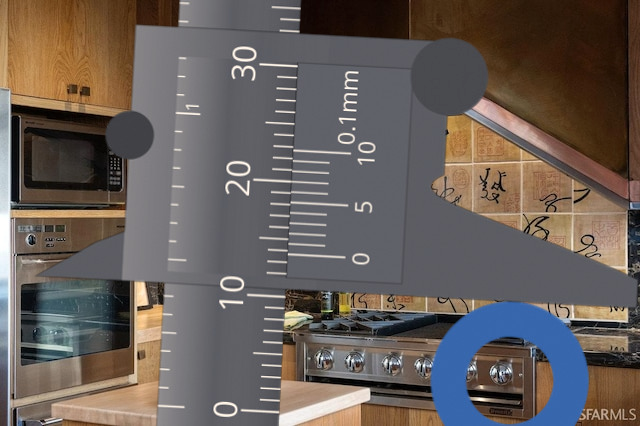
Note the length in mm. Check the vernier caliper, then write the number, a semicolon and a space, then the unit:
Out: 13.7; mm
